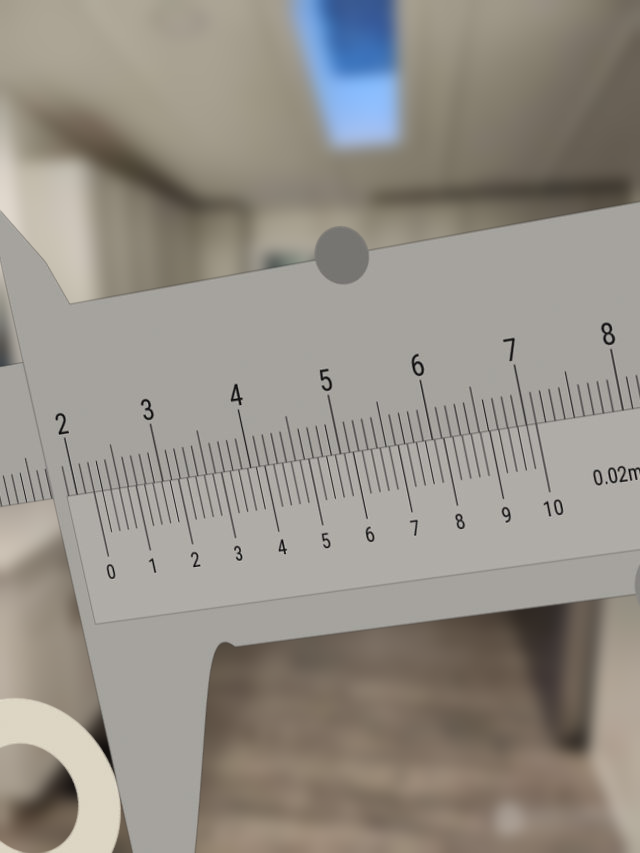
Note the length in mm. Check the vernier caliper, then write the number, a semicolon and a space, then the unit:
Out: 22.0; mm
